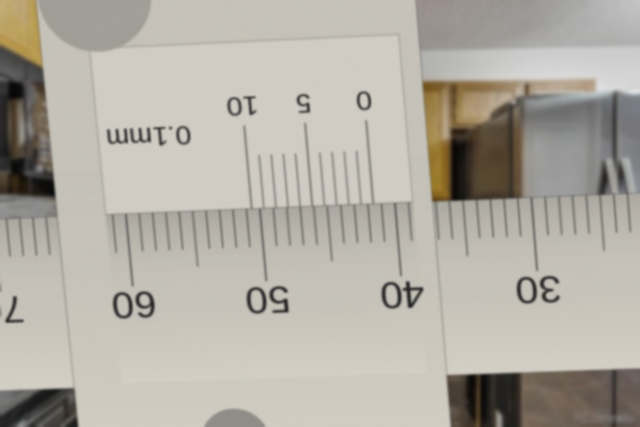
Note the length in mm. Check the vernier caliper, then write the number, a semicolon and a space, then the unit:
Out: 41.6; mm
